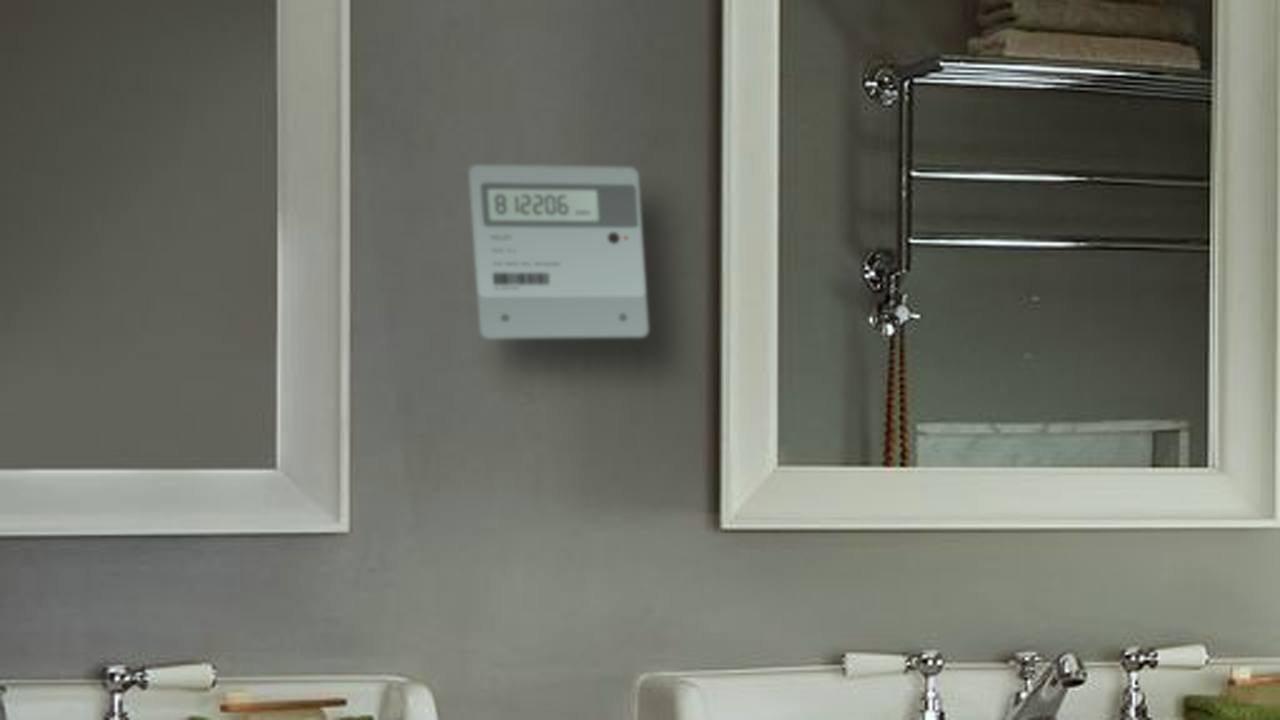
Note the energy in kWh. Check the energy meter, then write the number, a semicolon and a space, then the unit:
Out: 812206; kWh
